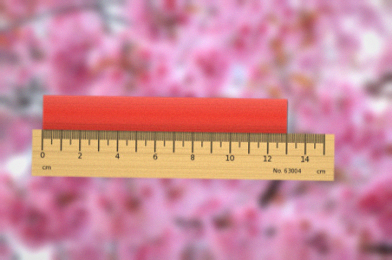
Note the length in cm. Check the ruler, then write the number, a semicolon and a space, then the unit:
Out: 13; cm
